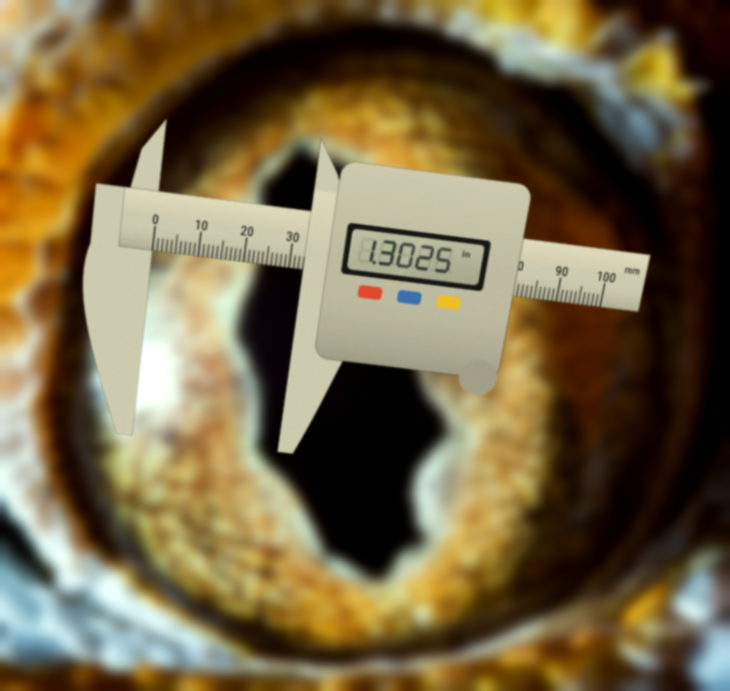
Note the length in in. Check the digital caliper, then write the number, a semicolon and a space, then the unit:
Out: 1.3025; in
